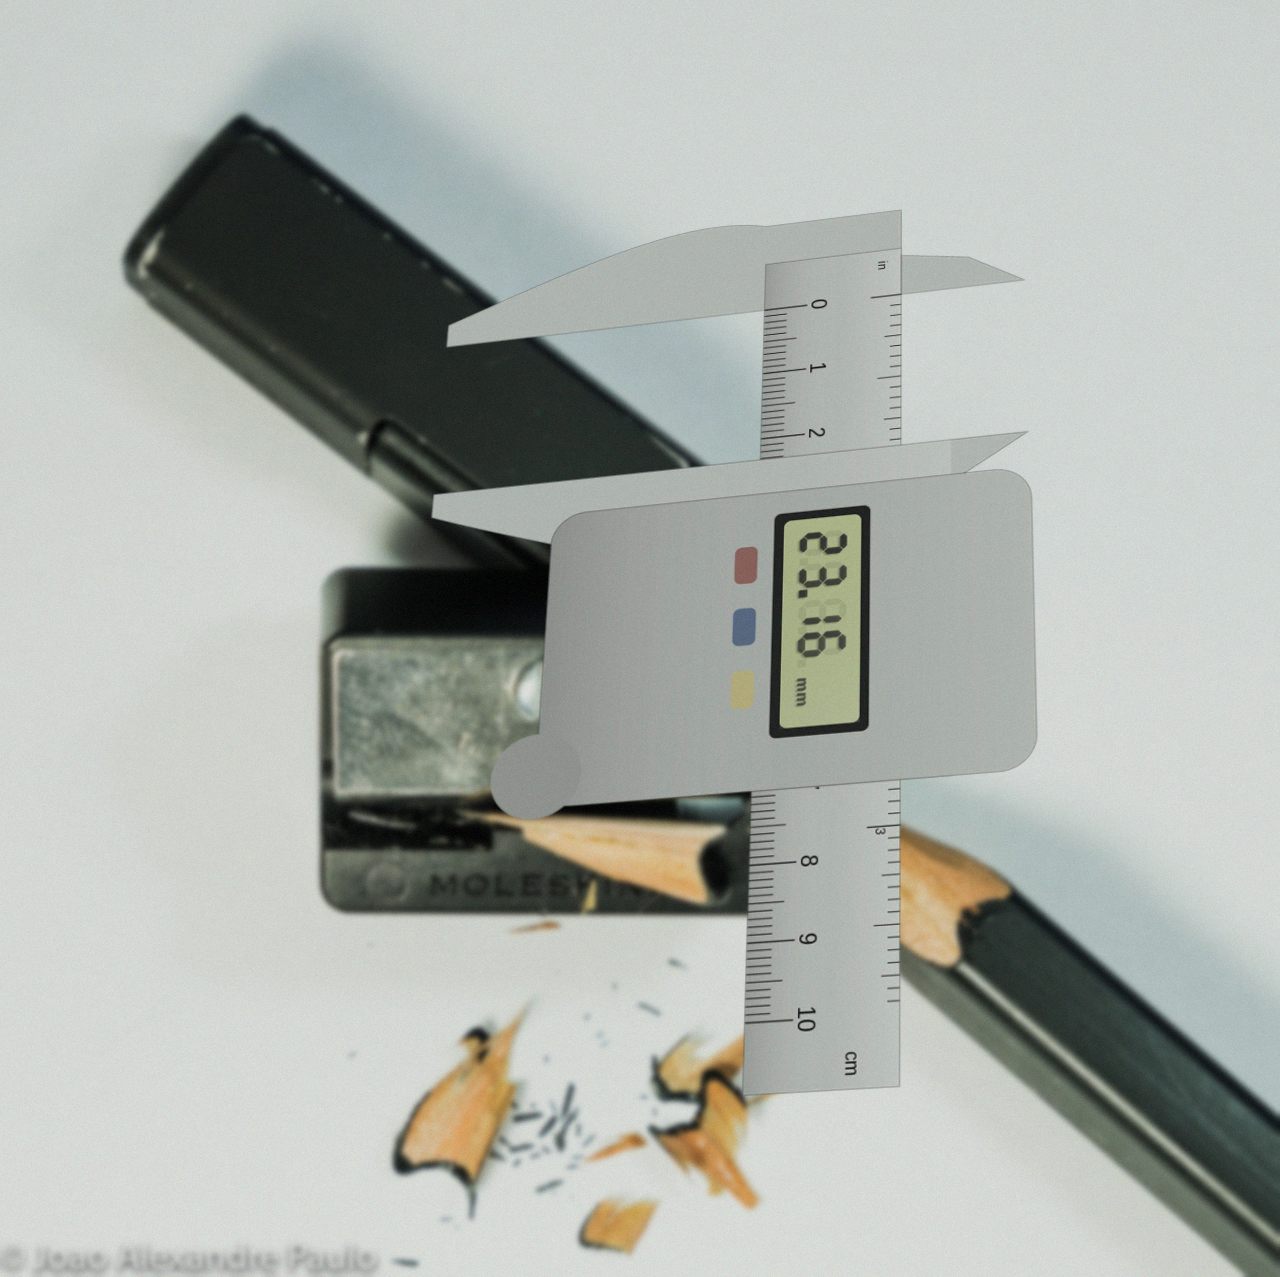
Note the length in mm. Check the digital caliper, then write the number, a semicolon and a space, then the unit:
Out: 23.16; mm
